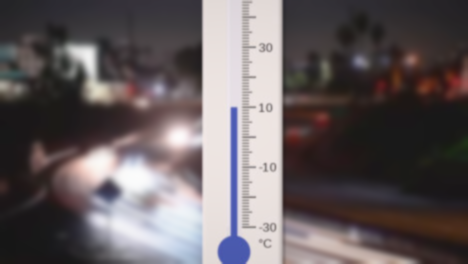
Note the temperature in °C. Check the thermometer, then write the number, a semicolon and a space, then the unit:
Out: 10; °C
